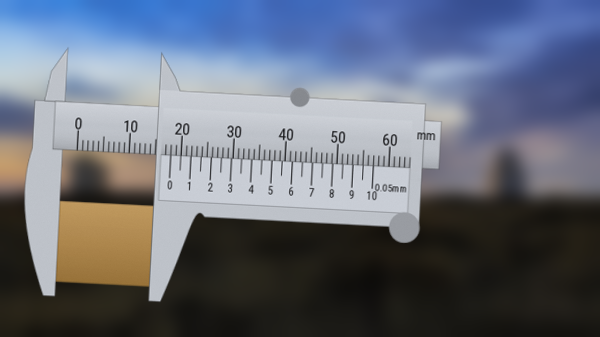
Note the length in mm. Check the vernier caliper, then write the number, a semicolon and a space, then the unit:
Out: 18.0; mm
